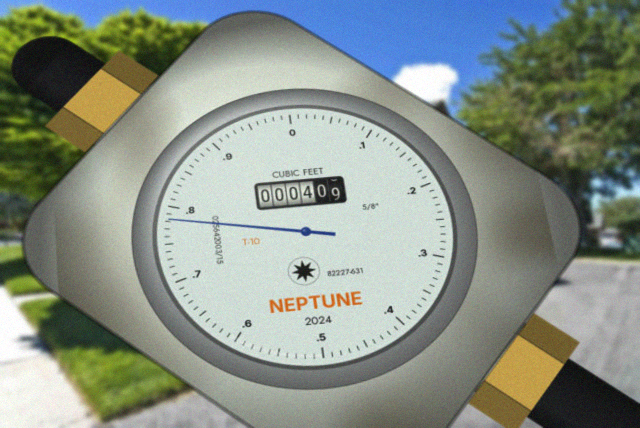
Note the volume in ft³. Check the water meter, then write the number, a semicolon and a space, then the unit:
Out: 408.78; ft³
